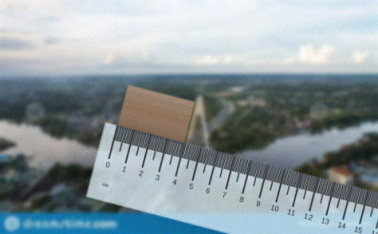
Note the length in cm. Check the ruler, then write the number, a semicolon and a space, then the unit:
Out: 4; cm
